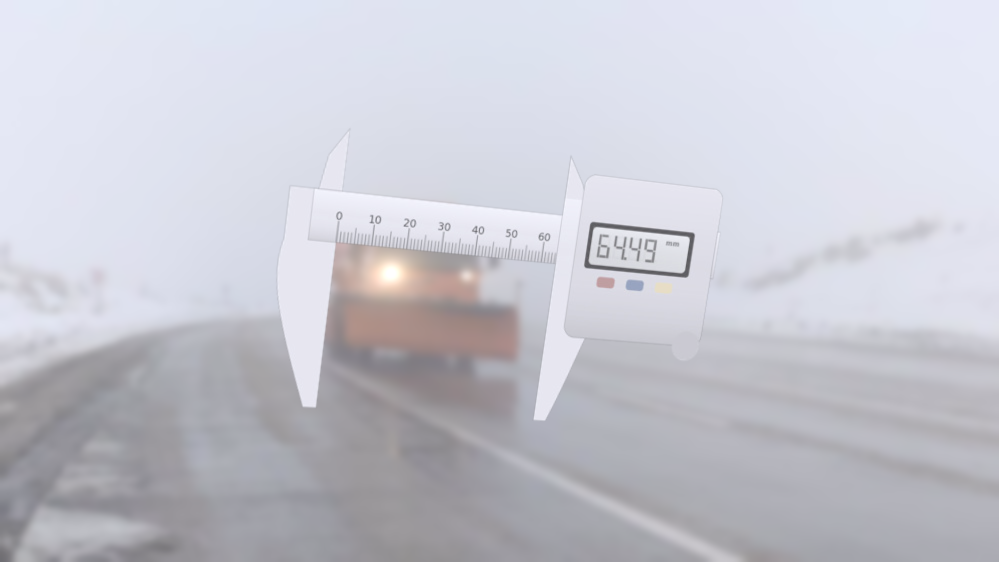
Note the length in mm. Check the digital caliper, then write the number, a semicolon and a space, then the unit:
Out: 64.49; mm
